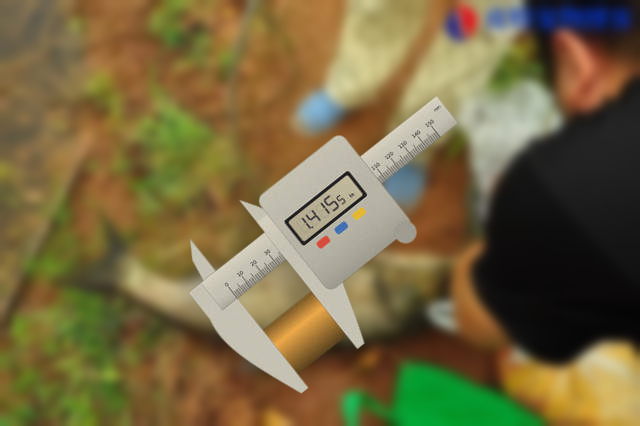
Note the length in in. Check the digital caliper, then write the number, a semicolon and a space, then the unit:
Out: 1.4155; in
